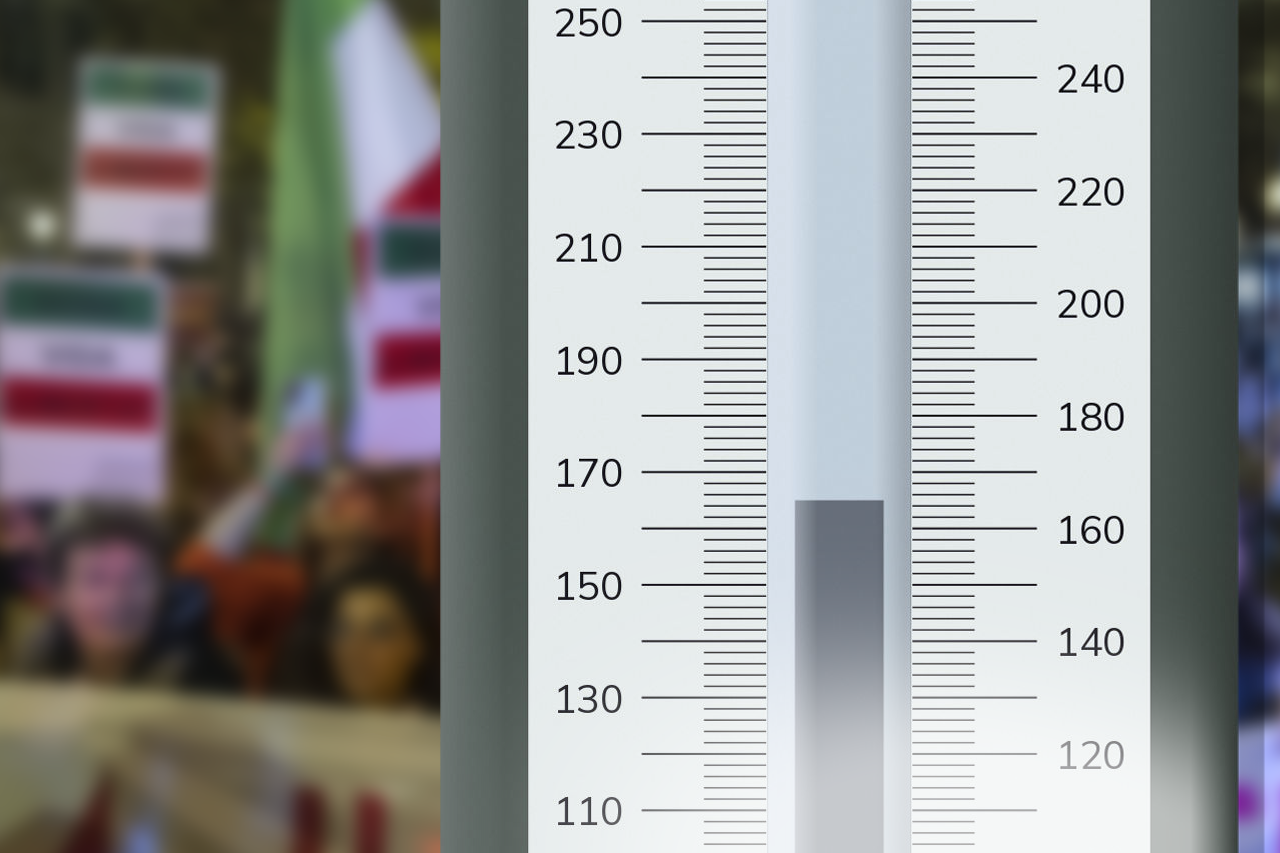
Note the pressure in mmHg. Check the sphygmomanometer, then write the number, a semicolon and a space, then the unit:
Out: 165; mmHg
